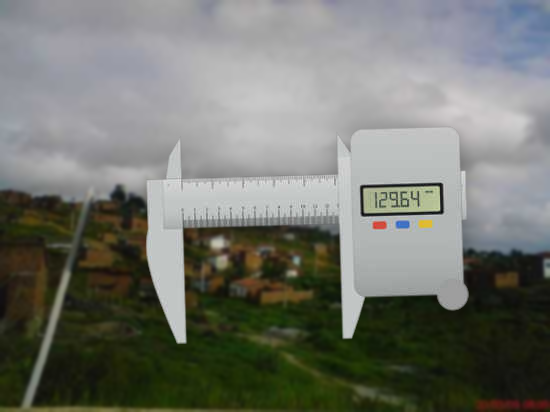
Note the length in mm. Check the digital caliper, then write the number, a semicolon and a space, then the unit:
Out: 129.64; mm
